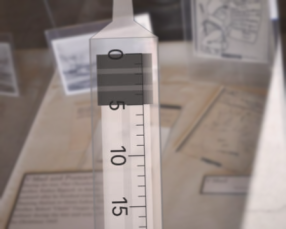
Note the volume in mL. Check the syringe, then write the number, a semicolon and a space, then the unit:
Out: 0; mL
